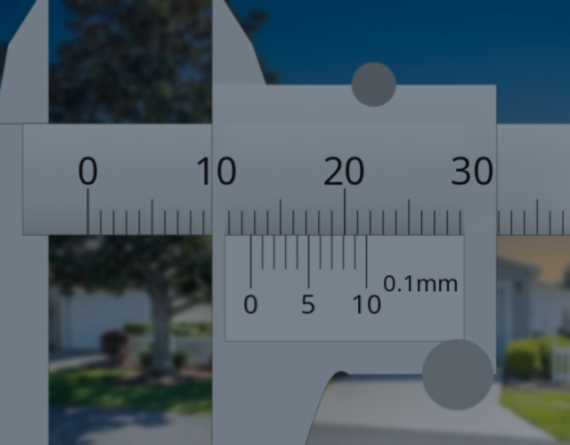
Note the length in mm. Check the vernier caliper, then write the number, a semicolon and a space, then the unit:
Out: 12.7; mm
